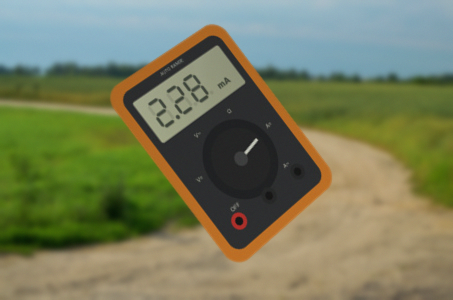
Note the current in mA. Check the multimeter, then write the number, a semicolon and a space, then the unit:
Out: 2.28; mA
